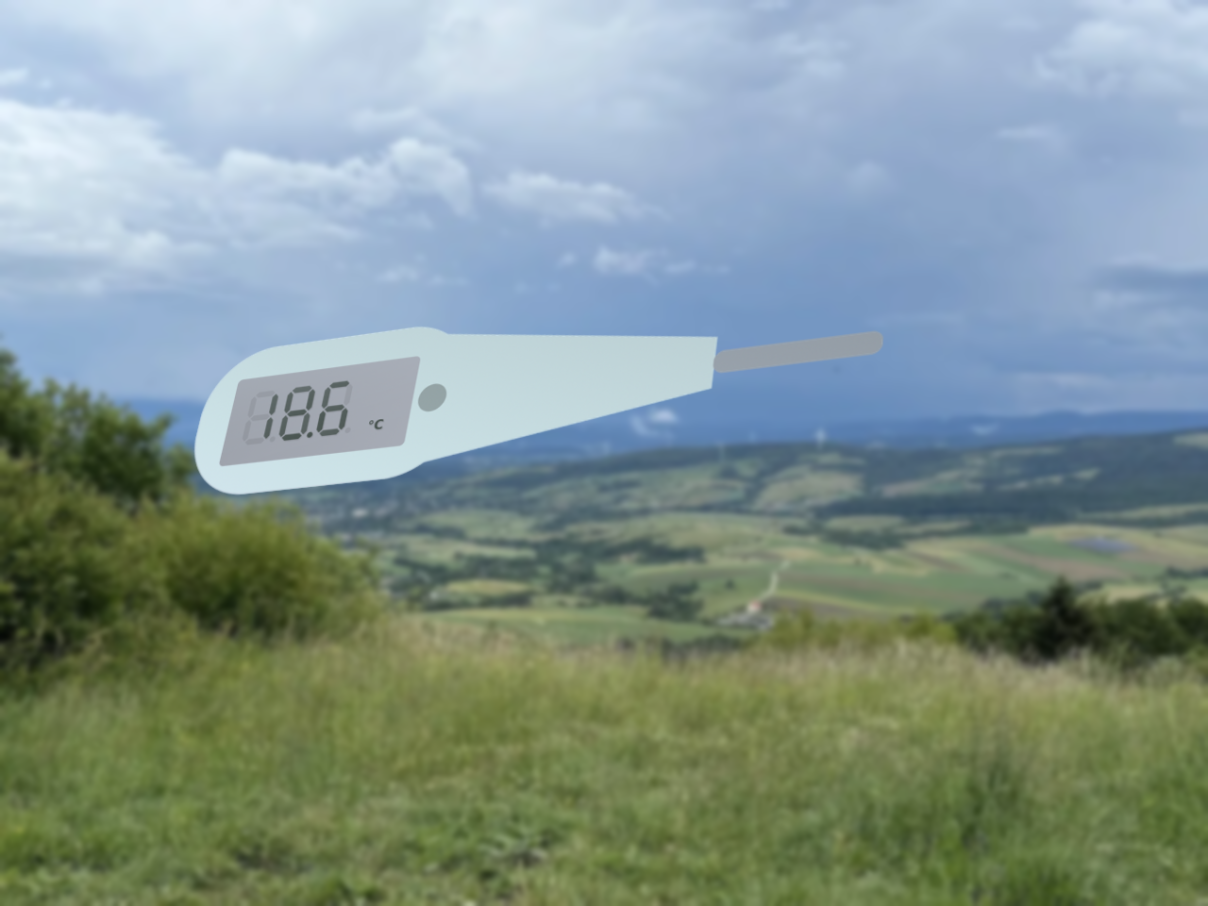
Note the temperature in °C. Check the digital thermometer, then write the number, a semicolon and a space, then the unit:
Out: 18.6; °C
